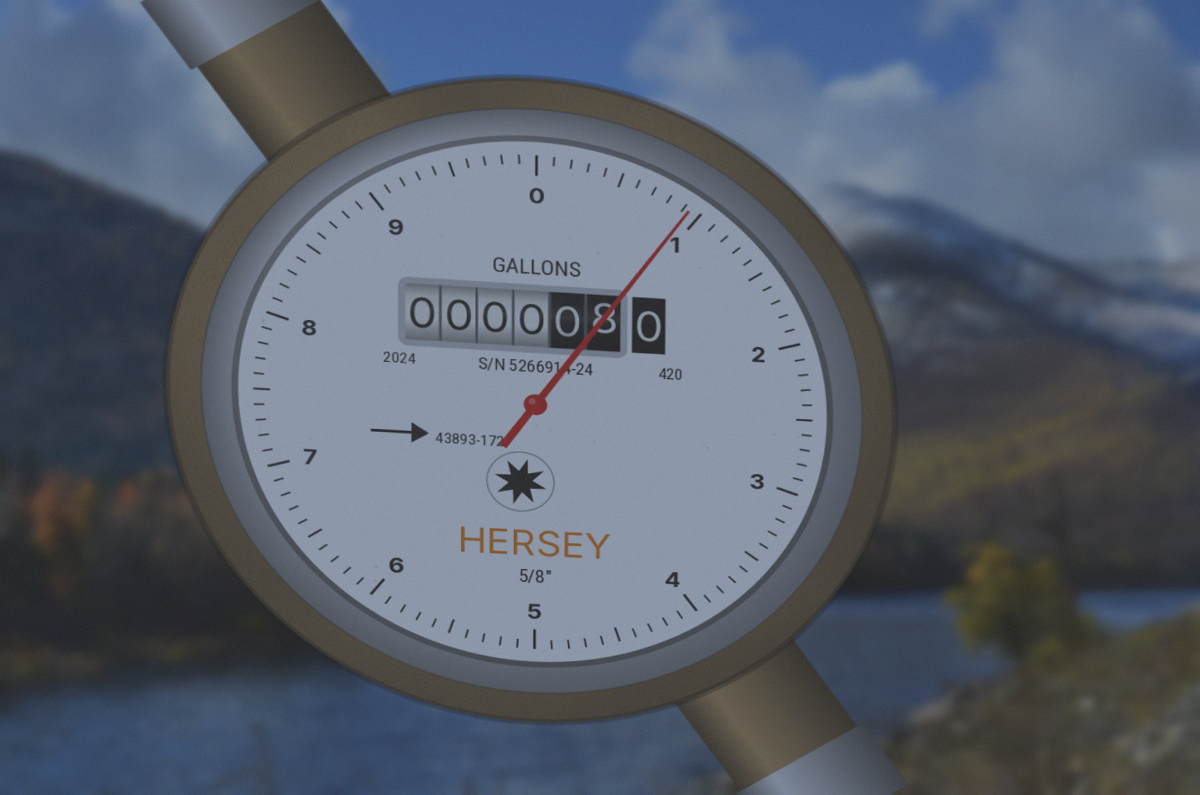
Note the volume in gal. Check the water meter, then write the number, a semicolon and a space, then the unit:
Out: 80.9; gal
